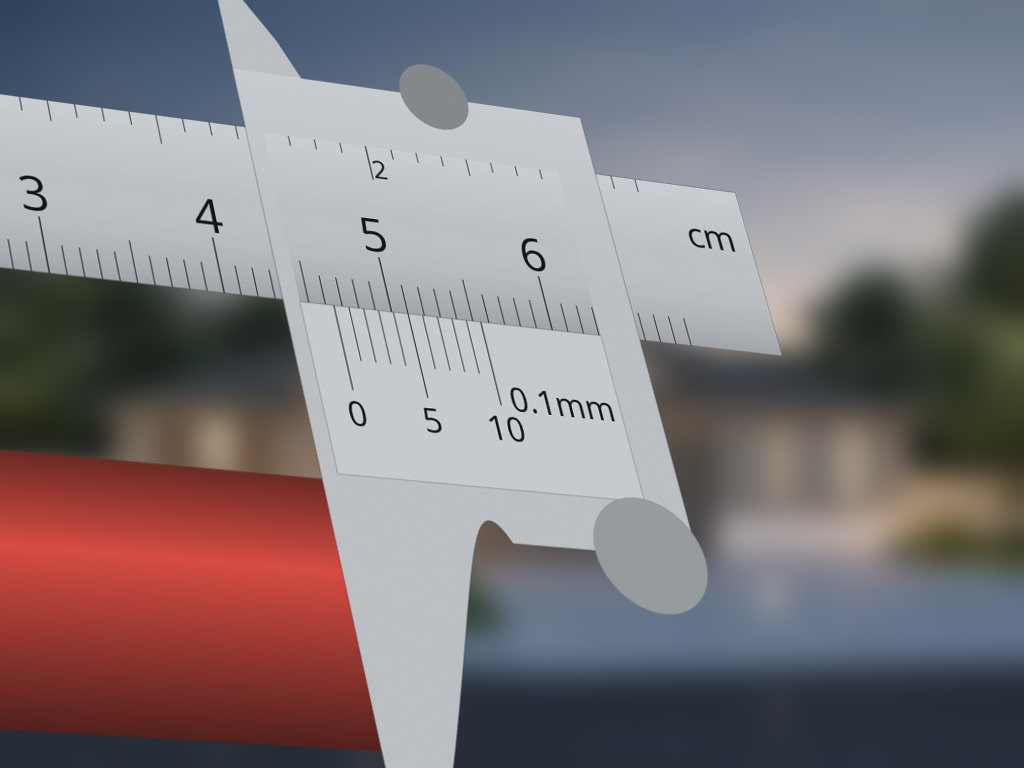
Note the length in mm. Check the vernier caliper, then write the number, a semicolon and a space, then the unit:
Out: 46.5; mm
